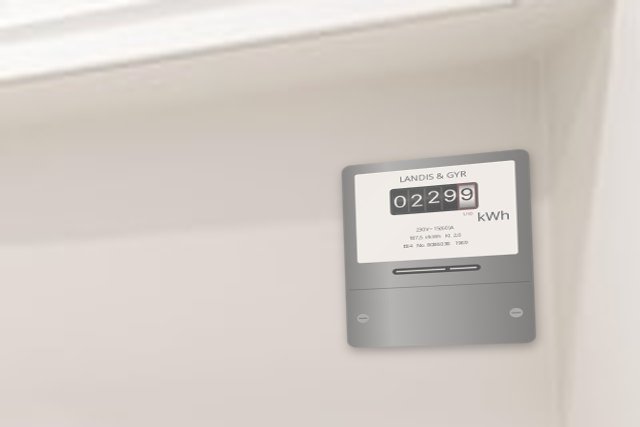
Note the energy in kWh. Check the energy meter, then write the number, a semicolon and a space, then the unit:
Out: 229.9; kWh
